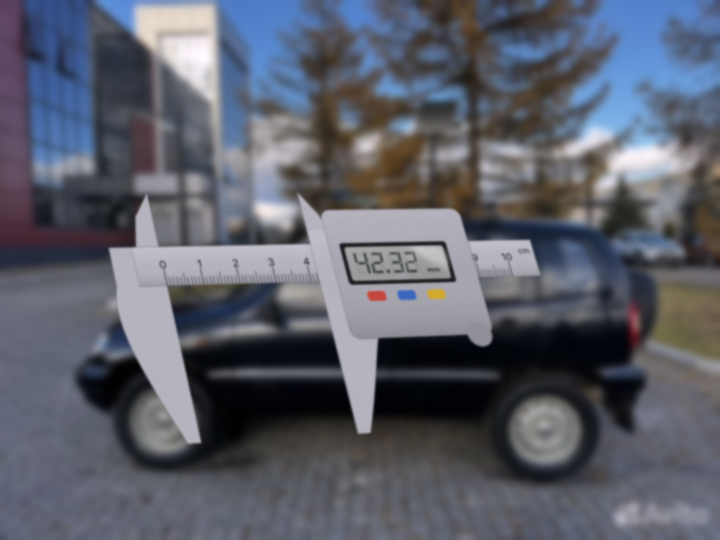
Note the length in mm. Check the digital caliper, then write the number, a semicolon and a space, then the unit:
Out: 42.32; mm
